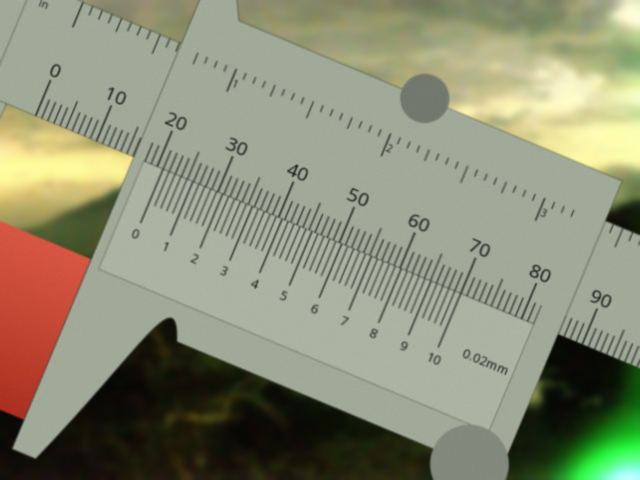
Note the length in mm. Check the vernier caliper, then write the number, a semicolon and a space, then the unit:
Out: 21.0; mm
